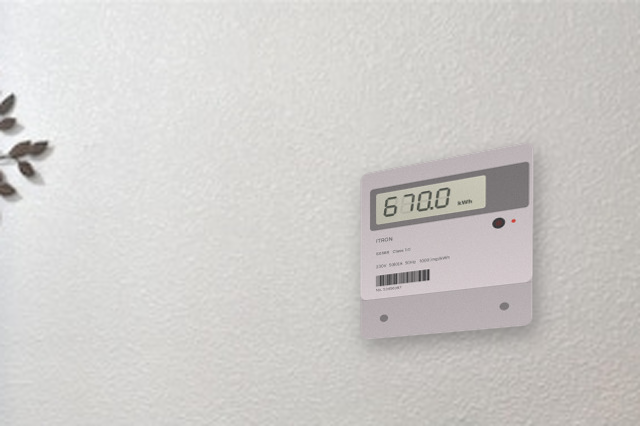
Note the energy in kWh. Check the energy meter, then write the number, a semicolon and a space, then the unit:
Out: 670.0; kWh
